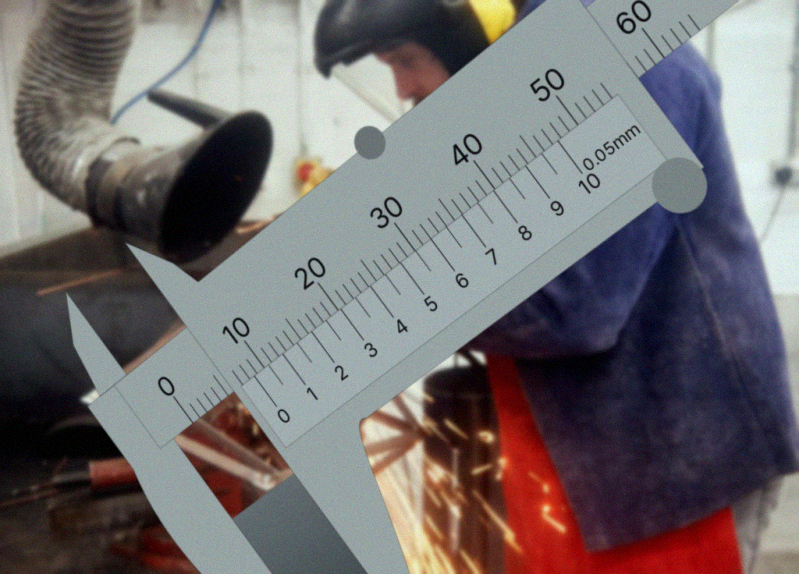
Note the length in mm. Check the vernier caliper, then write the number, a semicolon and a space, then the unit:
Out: 8.6; mm
